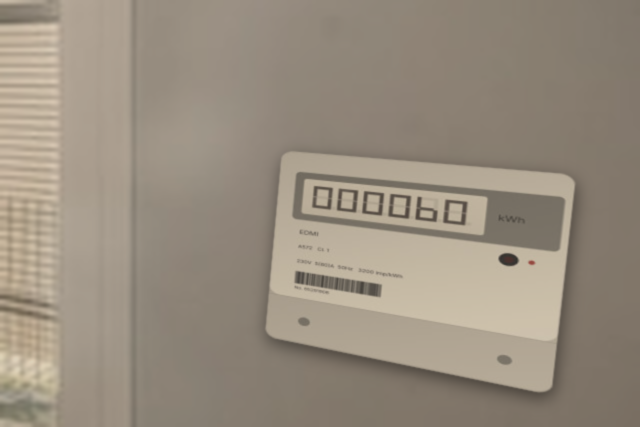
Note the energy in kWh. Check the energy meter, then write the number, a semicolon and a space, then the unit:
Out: 60; kWh
